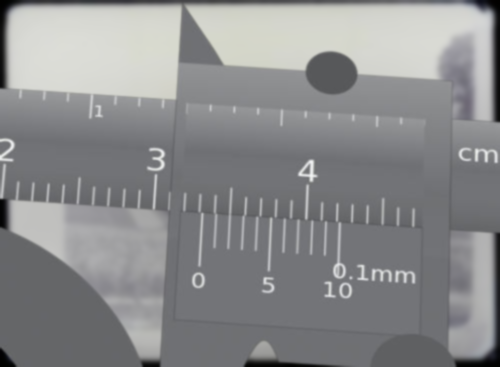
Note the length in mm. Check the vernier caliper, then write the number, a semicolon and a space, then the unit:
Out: 33.2; mm
